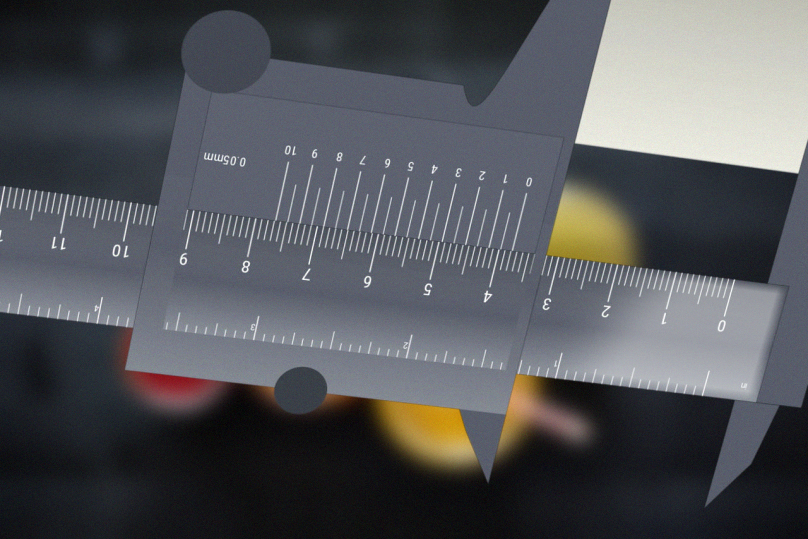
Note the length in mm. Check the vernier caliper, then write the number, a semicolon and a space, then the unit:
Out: 37.8; mm
